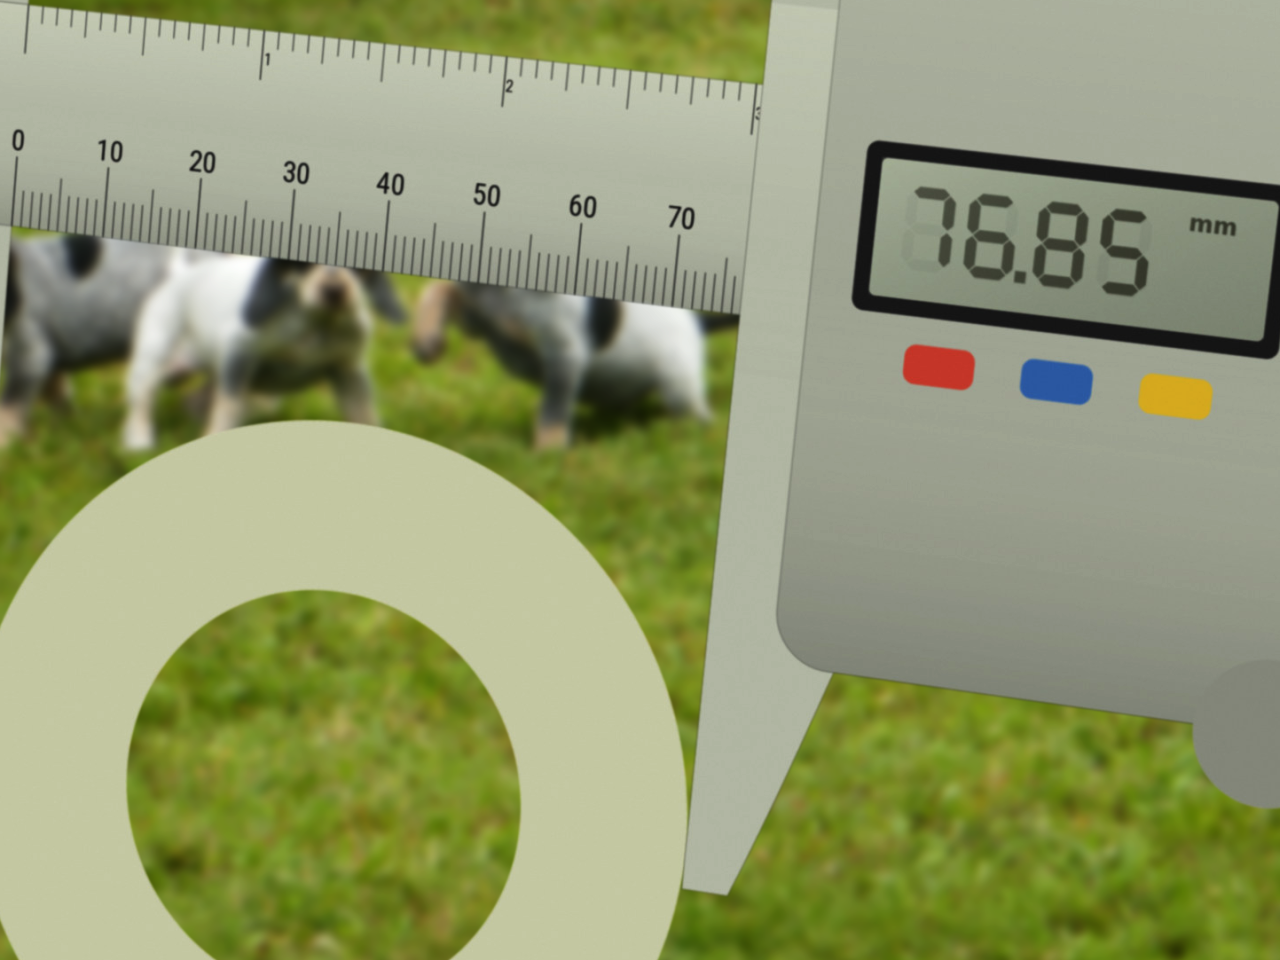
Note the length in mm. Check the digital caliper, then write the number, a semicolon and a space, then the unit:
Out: 76.85; mm
